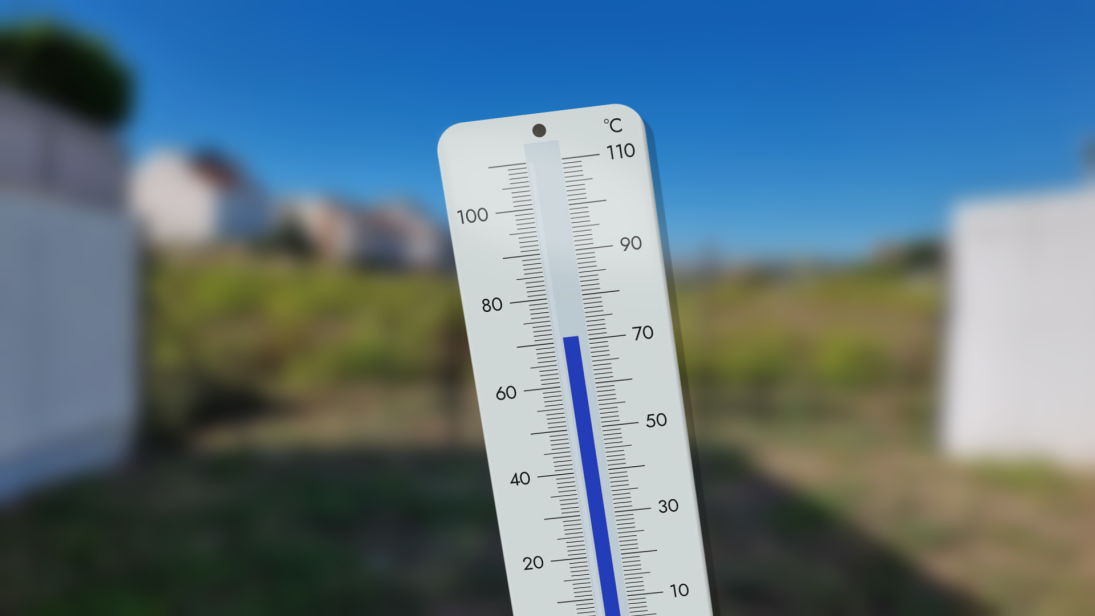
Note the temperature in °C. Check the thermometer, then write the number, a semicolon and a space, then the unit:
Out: 71; °C
